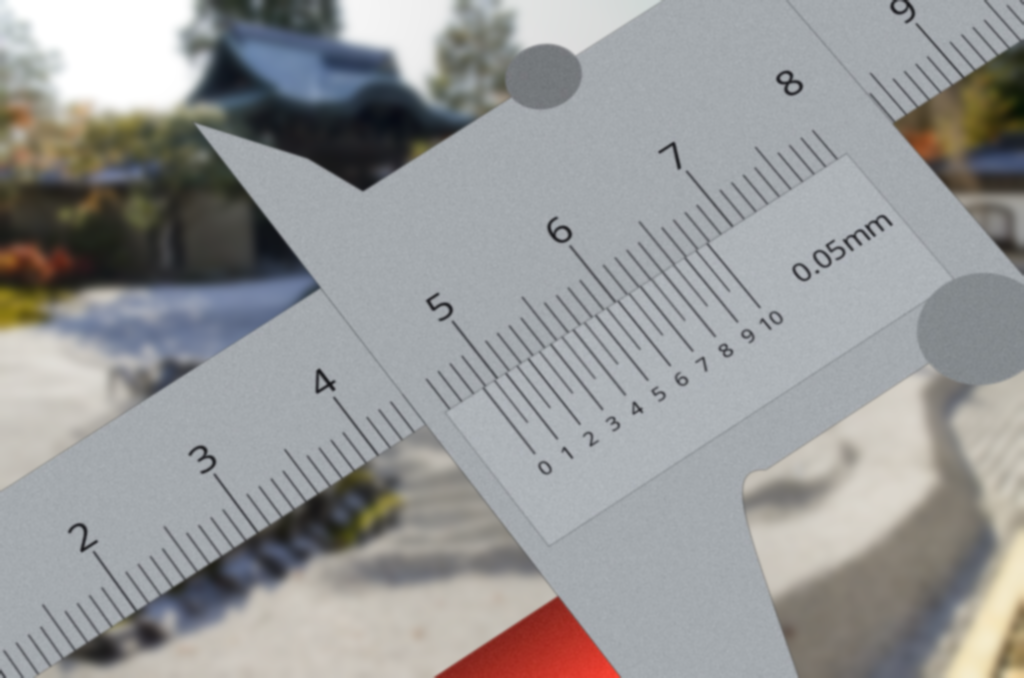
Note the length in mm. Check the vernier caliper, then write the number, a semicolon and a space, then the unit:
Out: 48.8; mm
